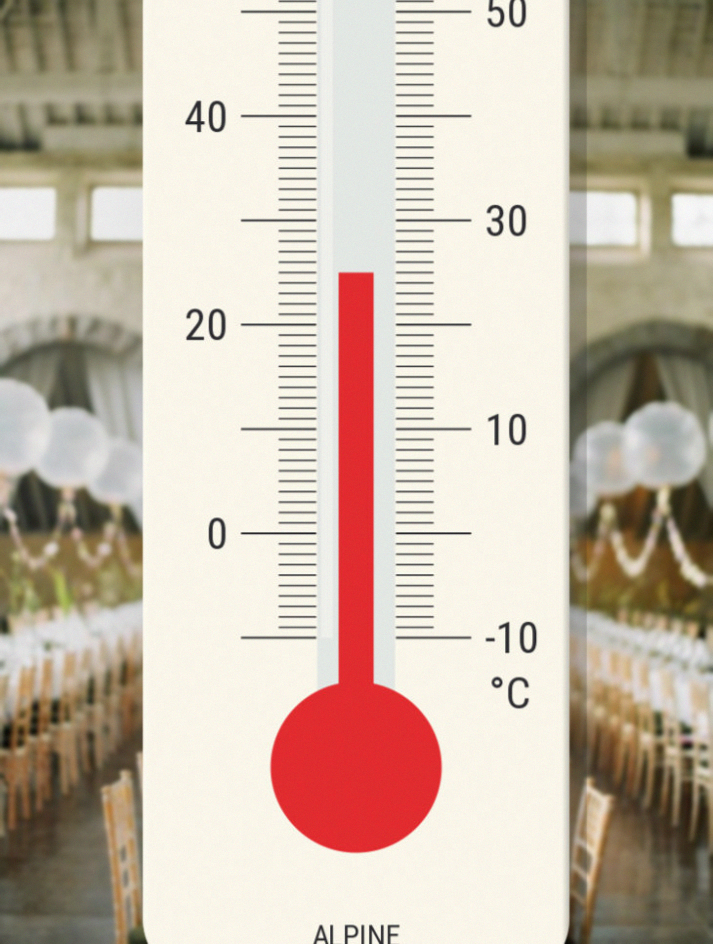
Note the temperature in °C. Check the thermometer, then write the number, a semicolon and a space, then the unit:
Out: 25; °C
